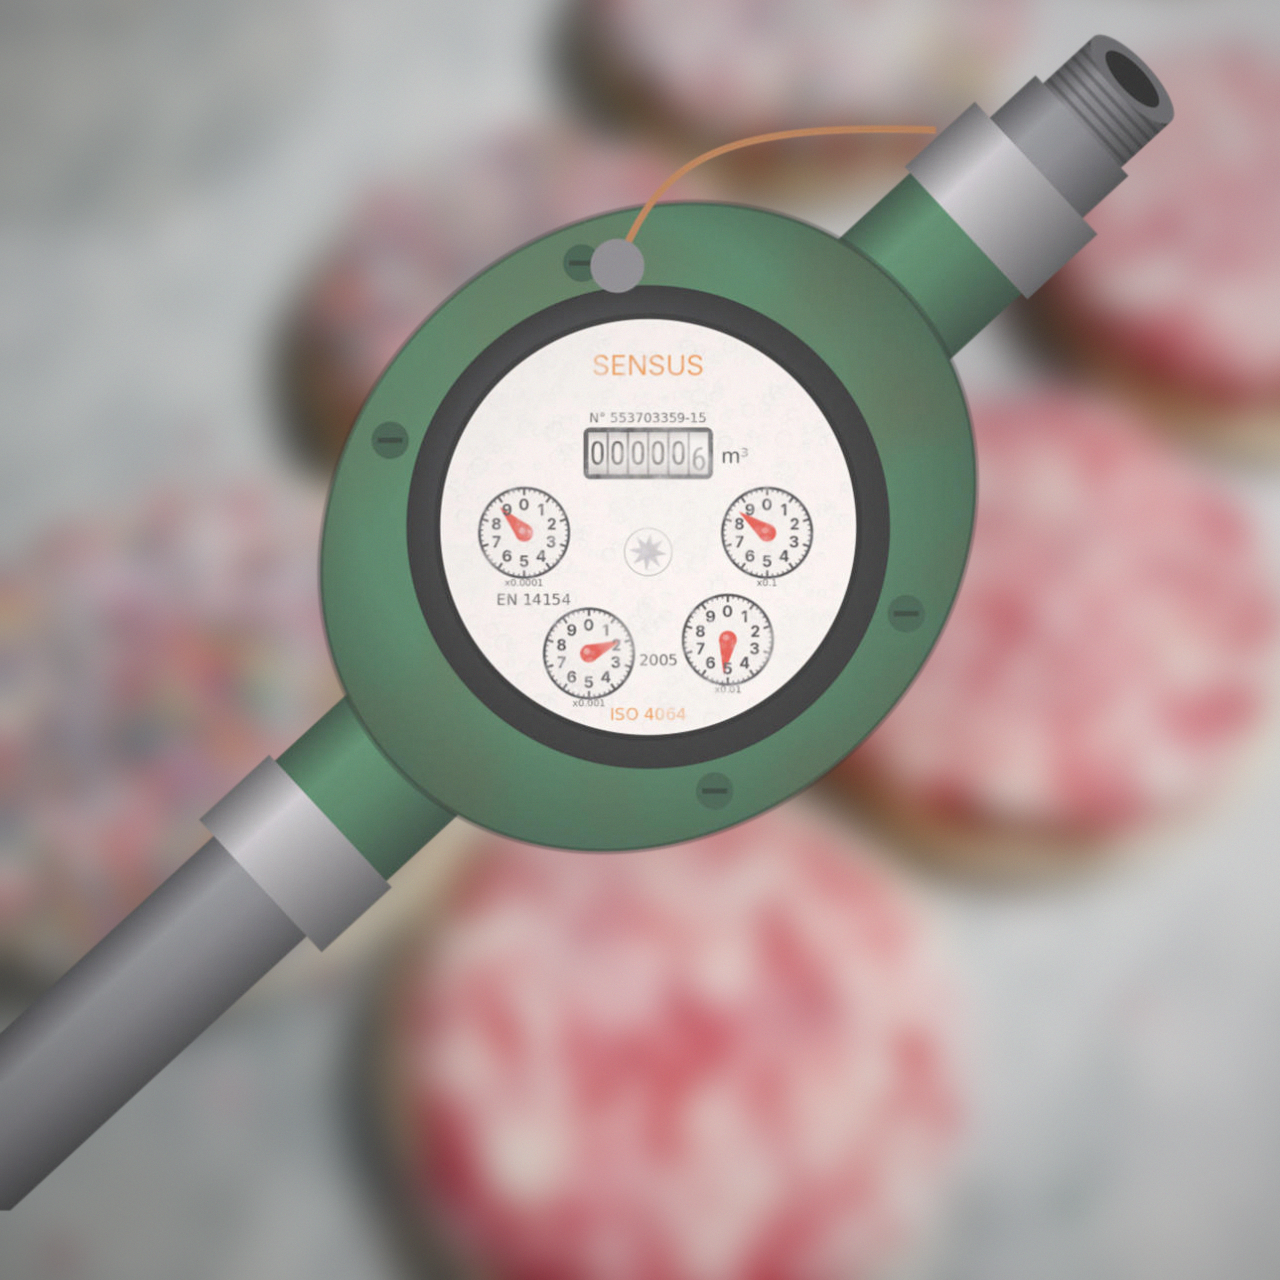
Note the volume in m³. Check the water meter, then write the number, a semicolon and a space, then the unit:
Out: 5.8518; m³
